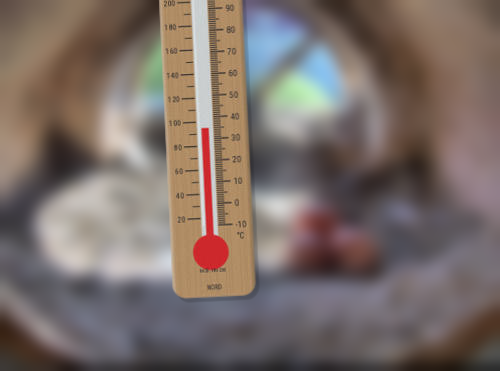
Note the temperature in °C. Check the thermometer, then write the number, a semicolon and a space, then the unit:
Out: 35; °C
